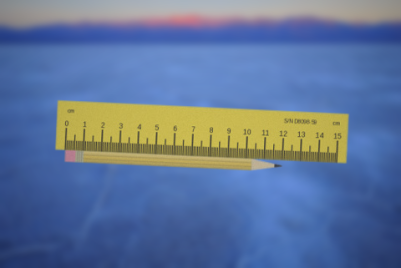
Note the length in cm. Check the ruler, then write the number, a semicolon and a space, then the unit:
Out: 12; cm
